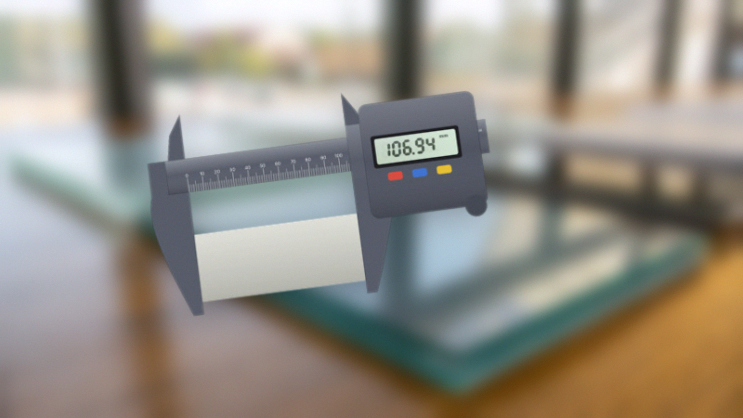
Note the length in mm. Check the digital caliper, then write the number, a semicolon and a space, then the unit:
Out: 106.94; mm
